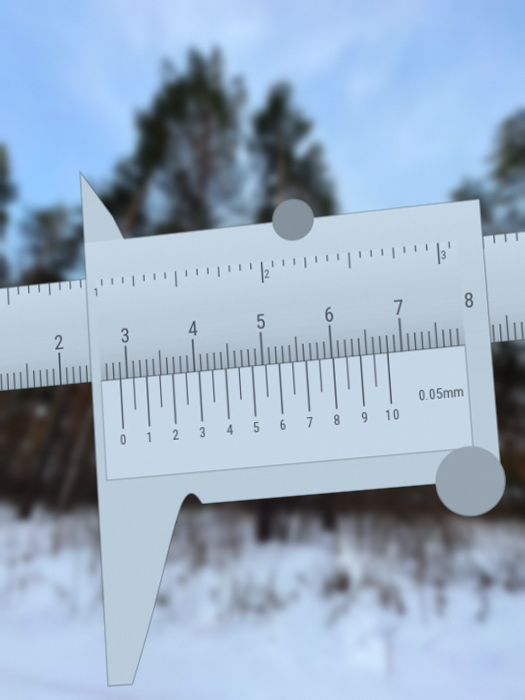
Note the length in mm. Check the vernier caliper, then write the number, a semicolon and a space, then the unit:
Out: 29.0; mm
